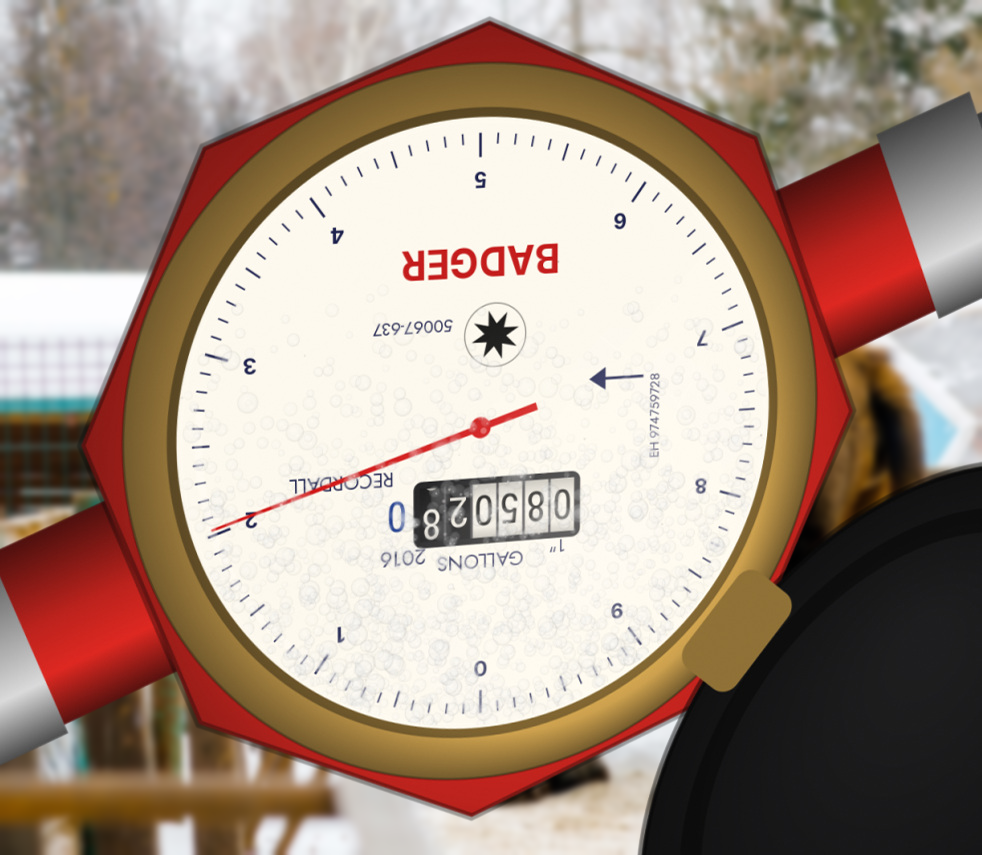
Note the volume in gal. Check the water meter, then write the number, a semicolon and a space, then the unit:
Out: 850282.0; gal
